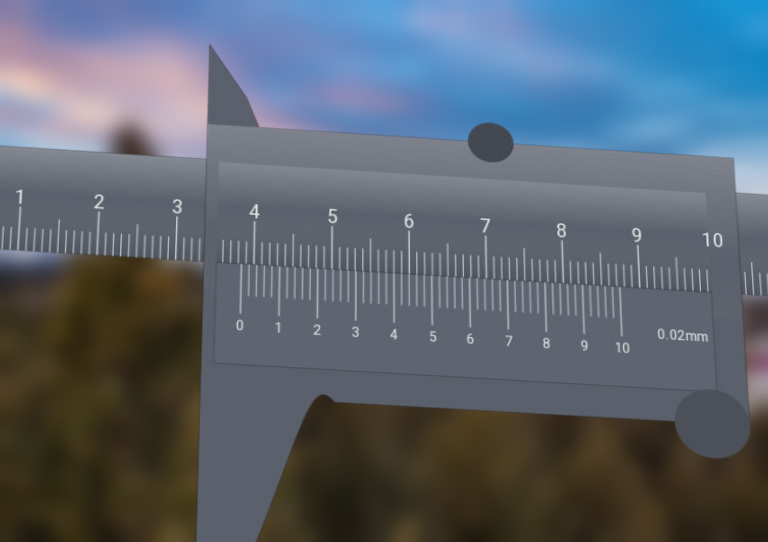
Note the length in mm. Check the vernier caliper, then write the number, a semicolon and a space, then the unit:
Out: 38.4; mm
